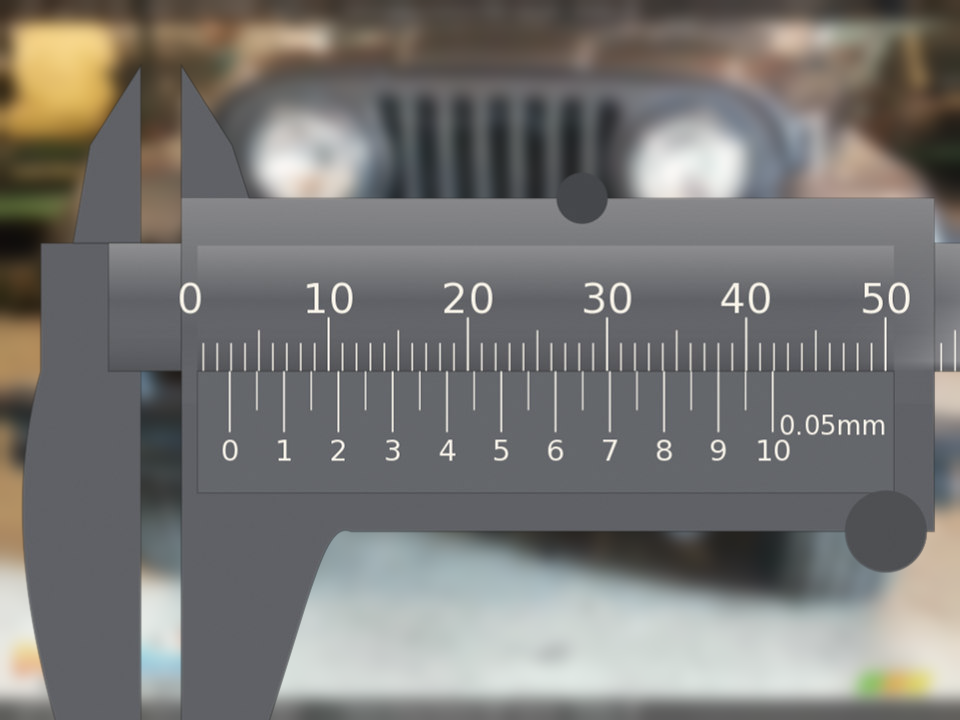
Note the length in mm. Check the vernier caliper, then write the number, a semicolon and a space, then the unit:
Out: 2.9; mm
